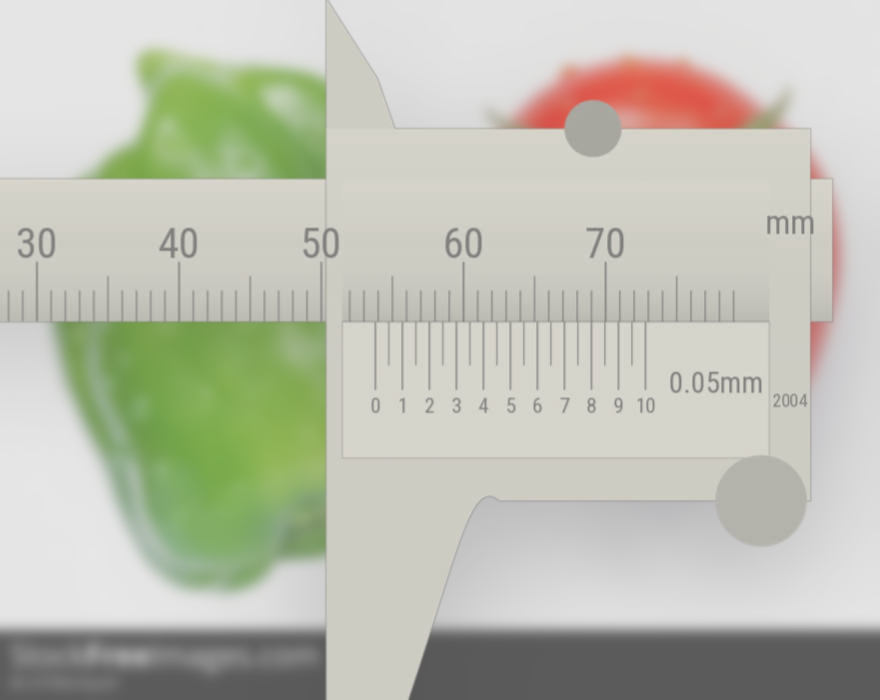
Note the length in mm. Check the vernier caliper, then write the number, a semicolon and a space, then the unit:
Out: 53.8; mm
